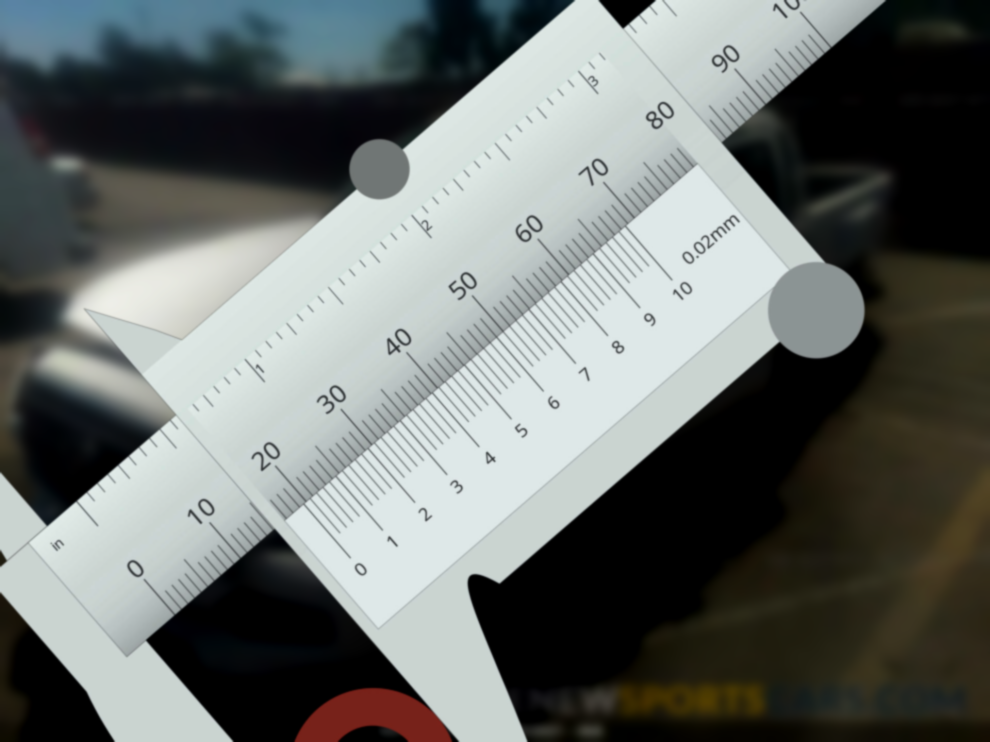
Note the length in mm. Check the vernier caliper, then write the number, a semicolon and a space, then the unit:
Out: 19.6; mm
